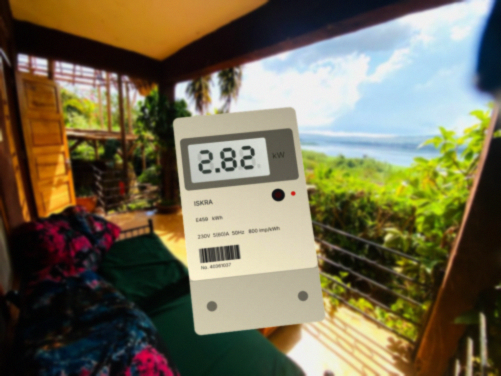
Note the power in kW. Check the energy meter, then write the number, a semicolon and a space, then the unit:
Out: 2.82; kW
